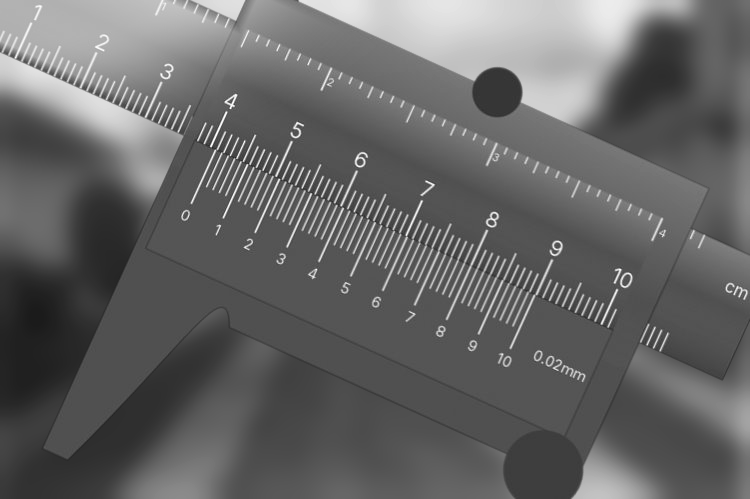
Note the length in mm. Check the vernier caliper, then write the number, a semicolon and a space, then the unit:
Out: 40.8; mm
